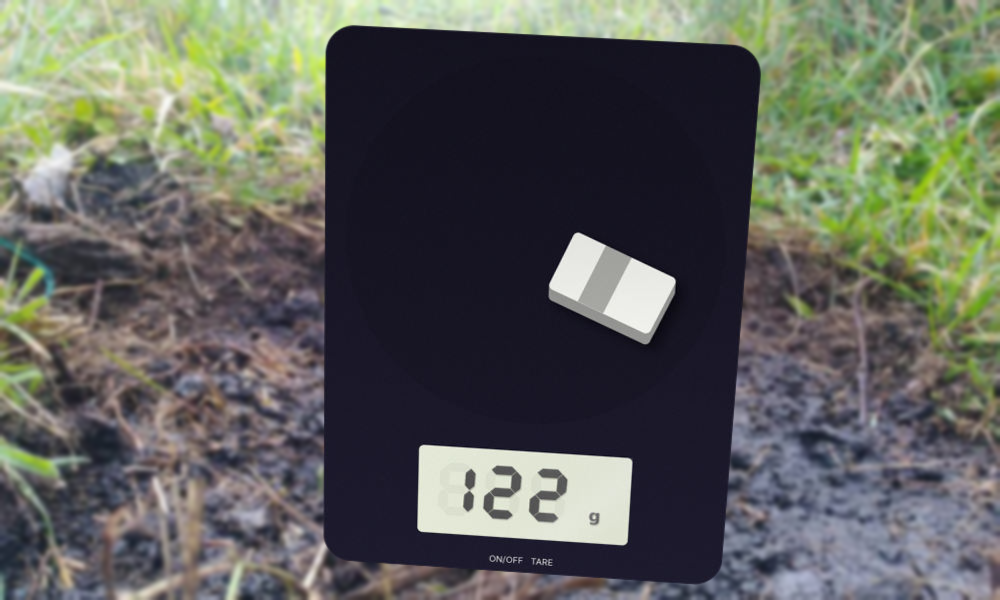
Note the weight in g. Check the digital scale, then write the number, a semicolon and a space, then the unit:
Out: 122; g
